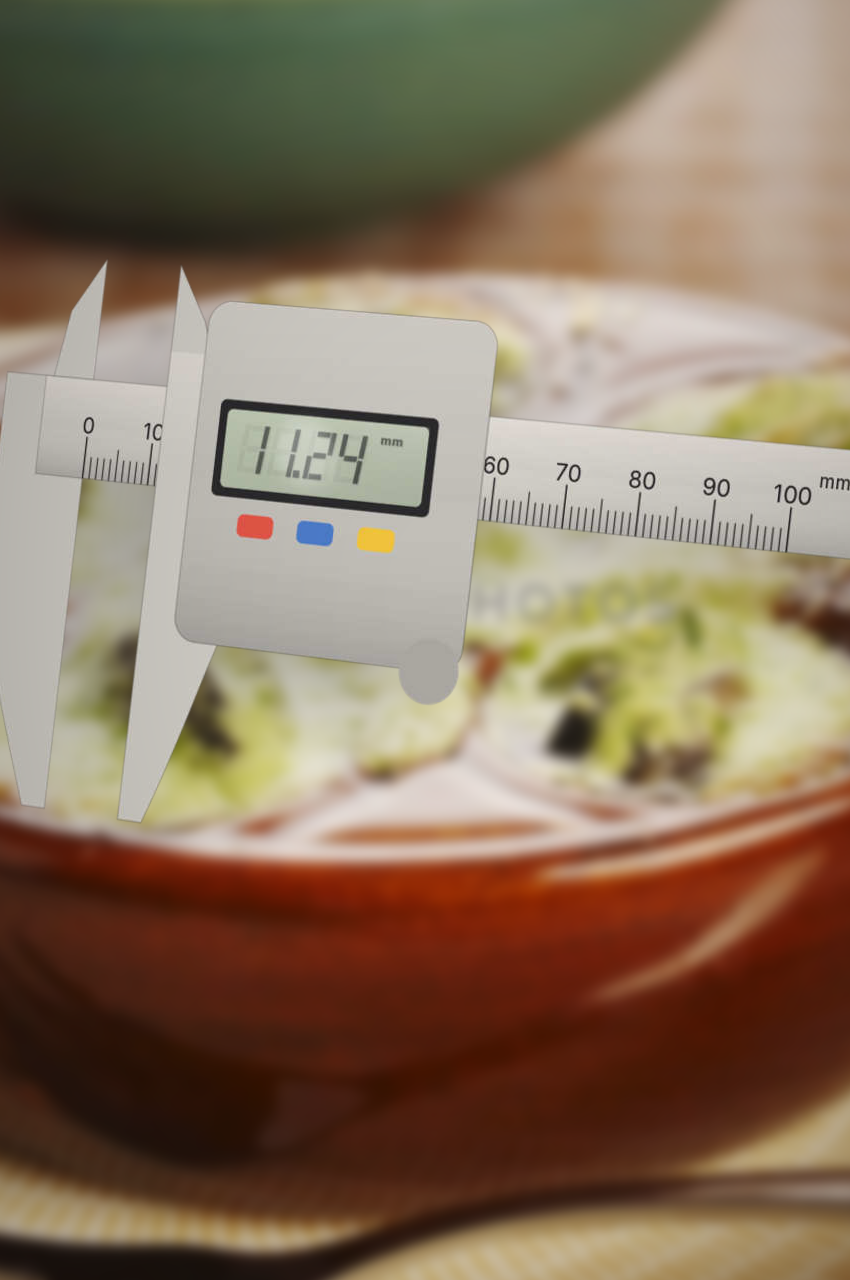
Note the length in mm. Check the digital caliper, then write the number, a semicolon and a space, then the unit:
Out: 11.24; mm
